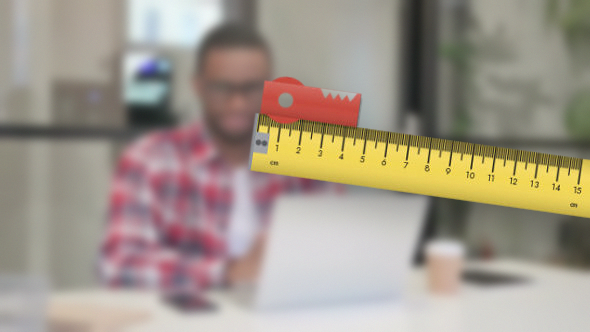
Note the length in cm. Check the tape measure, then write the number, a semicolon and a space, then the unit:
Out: 4.5; cm
